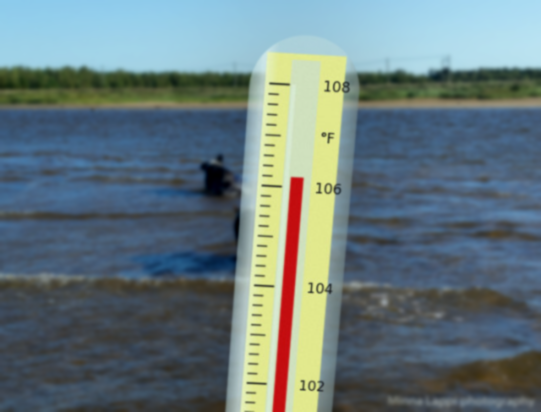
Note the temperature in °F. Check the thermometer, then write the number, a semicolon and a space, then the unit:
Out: 106.2; °F
